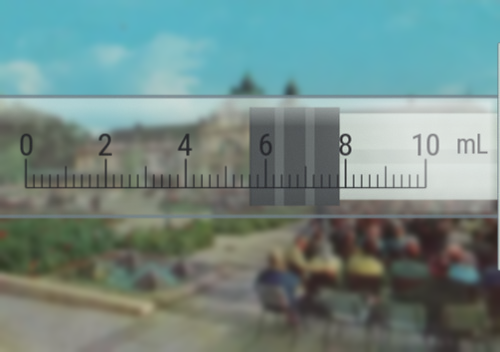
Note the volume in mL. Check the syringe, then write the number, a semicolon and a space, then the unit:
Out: 5.6; mL
